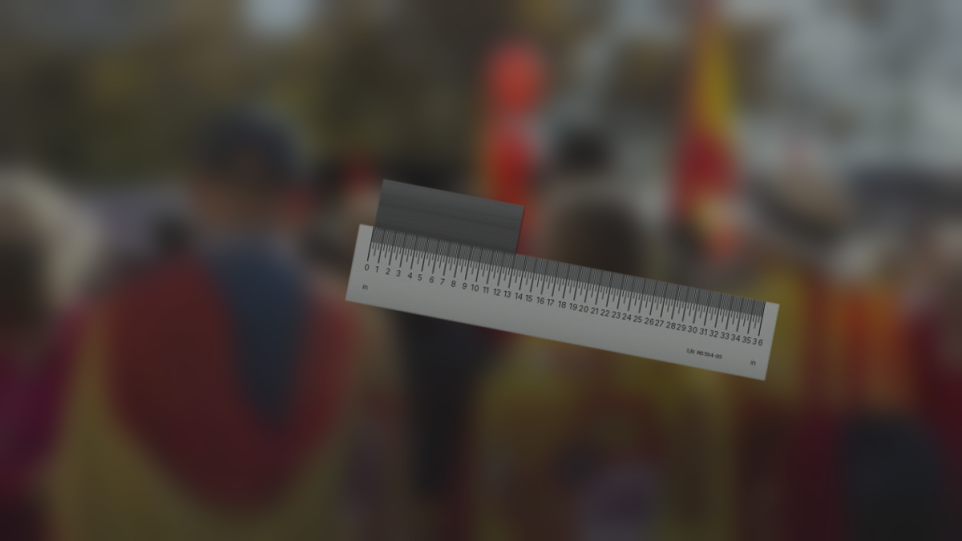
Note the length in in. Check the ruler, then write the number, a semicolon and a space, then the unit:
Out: 13; in
